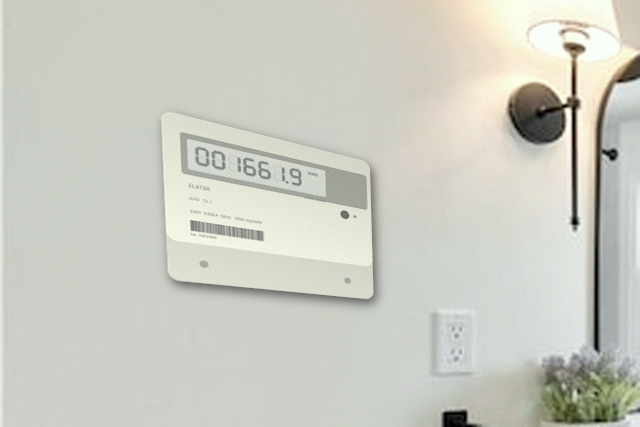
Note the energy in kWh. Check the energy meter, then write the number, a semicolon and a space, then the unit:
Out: 1661.9; kWh
